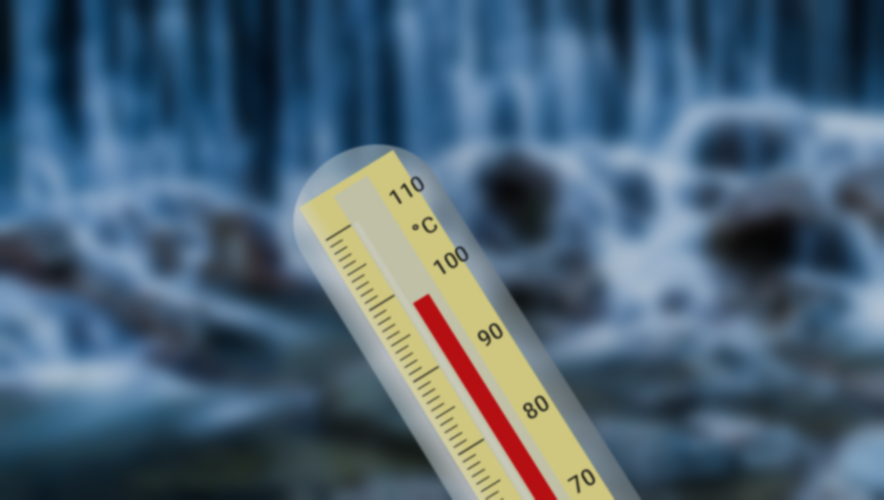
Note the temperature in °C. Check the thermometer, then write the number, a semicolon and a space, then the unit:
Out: 98; °C
